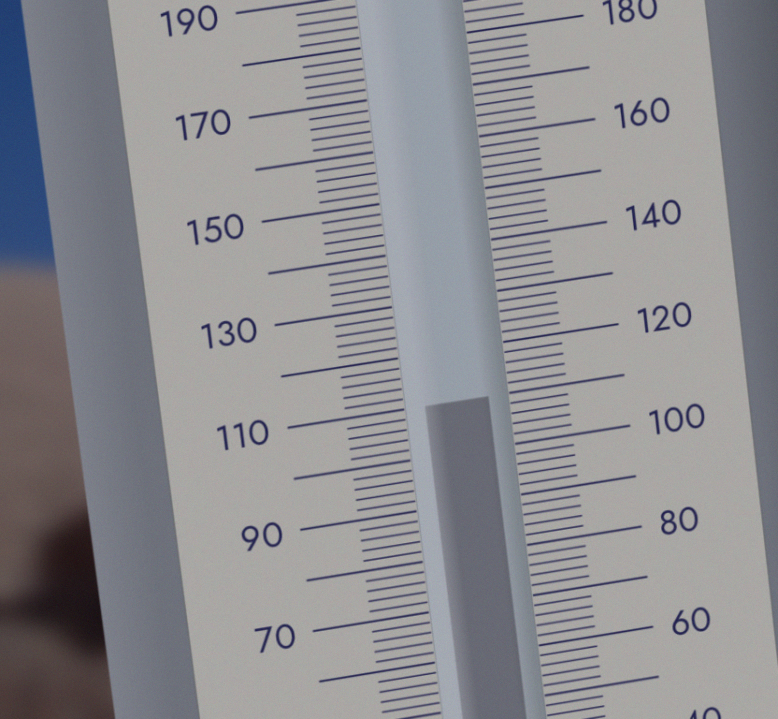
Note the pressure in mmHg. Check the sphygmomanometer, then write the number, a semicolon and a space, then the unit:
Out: 110; mmHg
